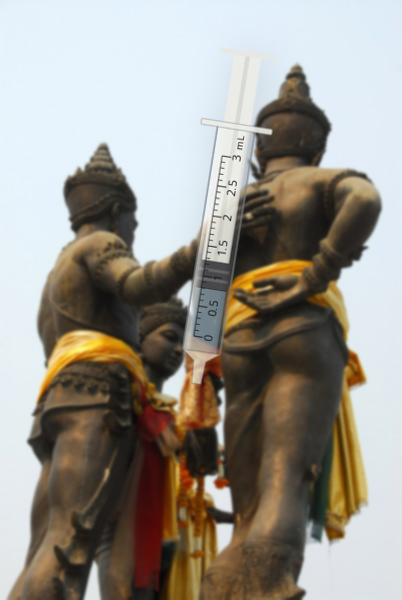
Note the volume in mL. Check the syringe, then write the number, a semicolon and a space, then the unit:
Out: 0.8; mL
